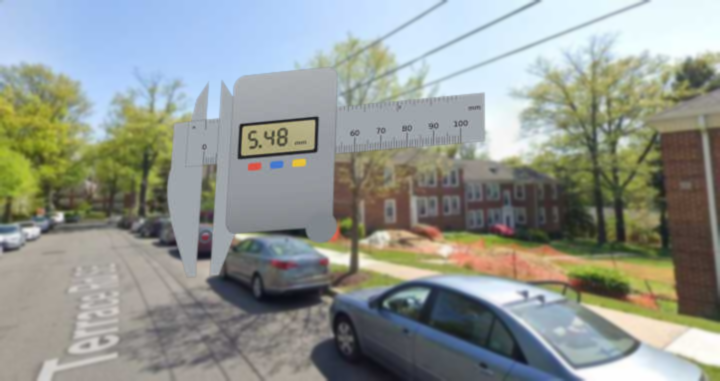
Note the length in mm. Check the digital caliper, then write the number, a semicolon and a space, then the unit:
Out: 5.48; mm
